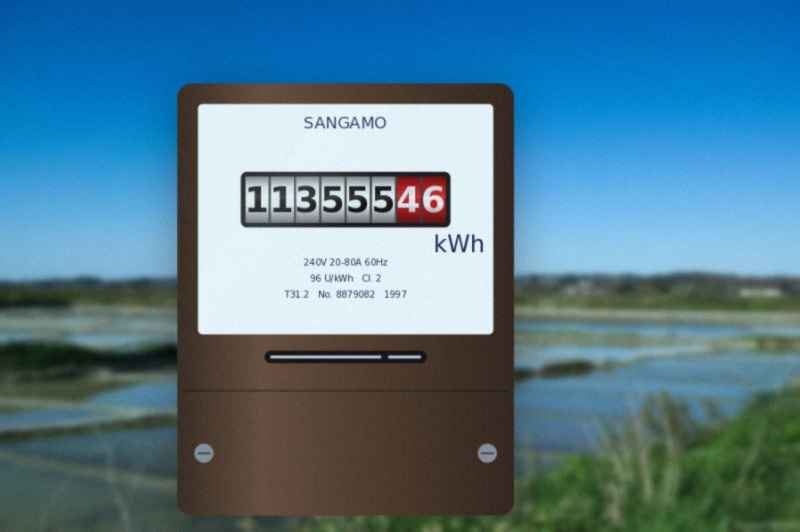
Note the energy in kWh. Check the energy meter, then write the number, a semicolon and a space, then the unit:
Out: 113555.46; kWh
